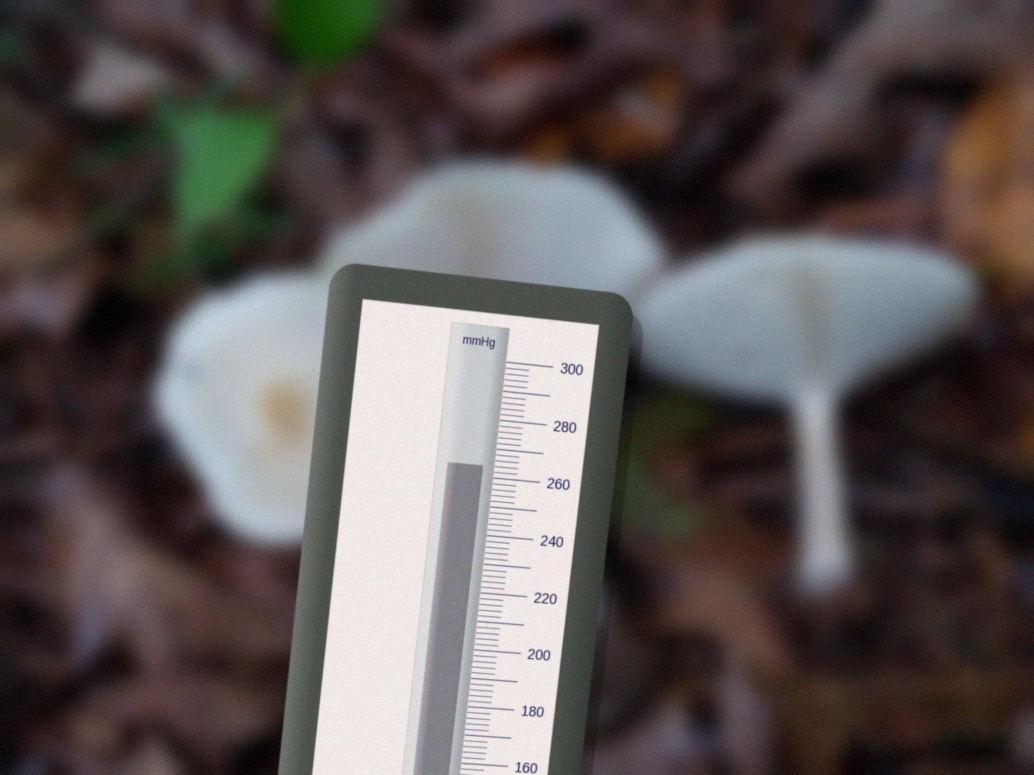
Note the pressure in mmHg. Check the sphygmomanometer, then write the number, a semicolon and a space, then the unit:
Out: 264; mmHg
